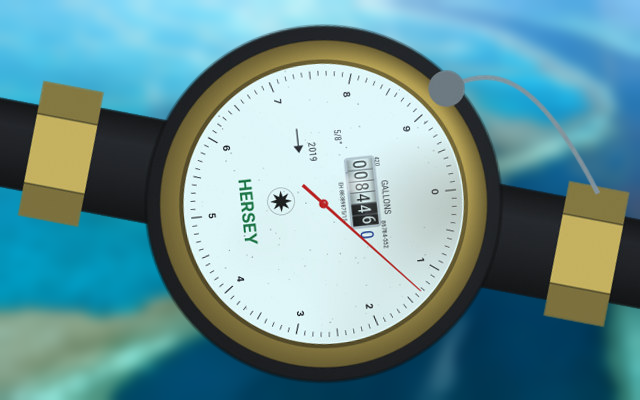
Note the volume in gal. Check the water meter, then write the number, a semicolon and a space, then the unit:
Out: 84461.3; gal
